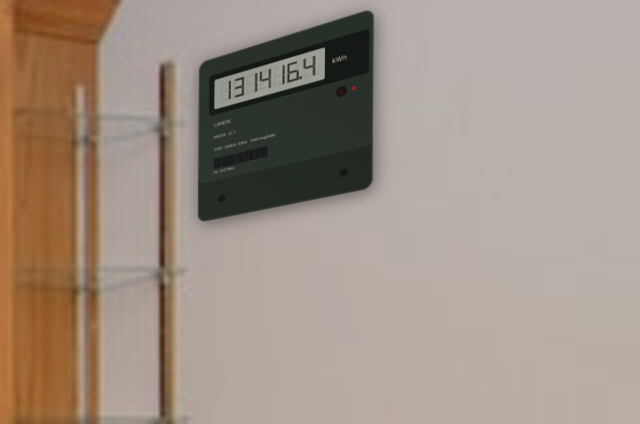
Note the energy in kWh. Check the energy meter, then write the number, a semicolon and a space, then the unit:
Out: 131416.4; kWh
